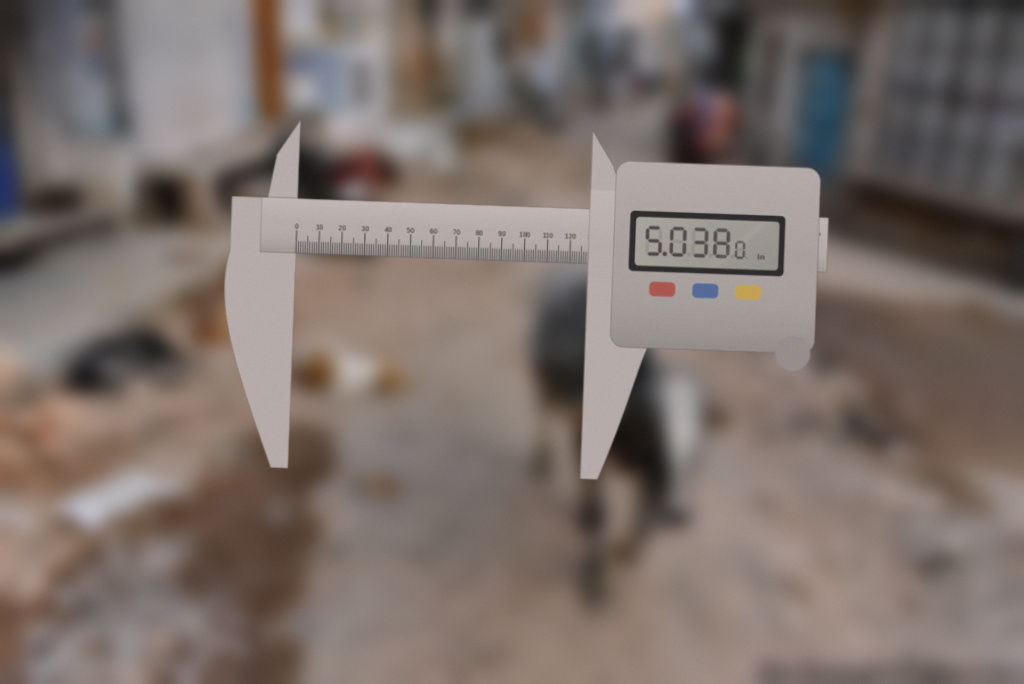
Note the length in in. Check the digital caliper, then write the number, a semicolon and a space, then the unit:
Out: 5.0380; in
